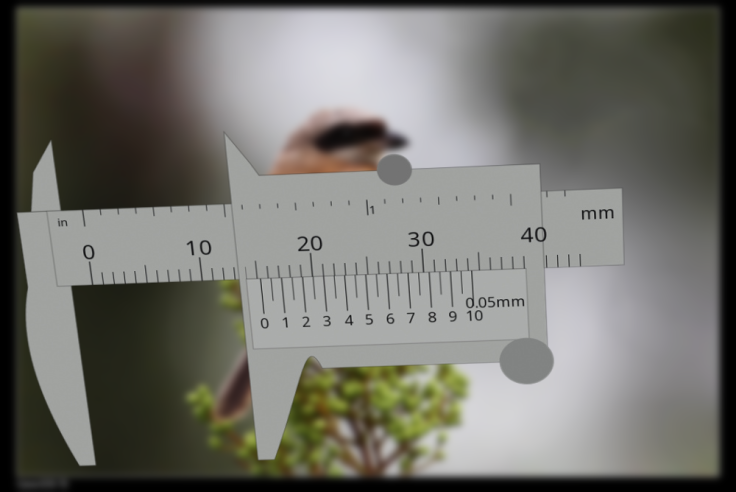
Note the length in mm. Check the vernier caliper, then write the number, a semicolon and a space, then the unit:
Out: 15.3; mm
